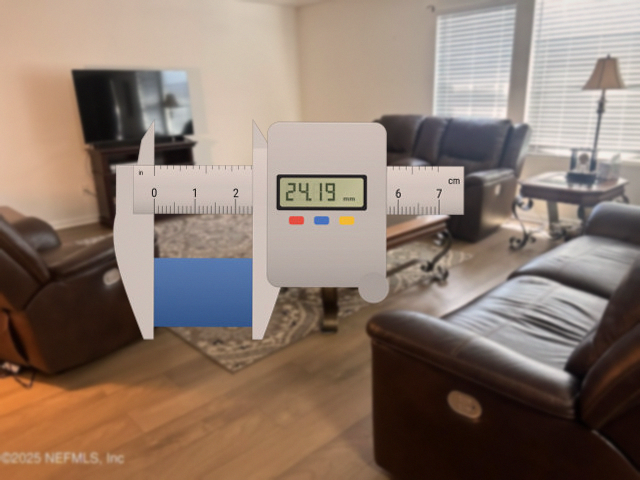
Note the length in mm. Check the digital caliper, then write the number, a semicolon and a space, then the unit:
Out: 24.19; mm
